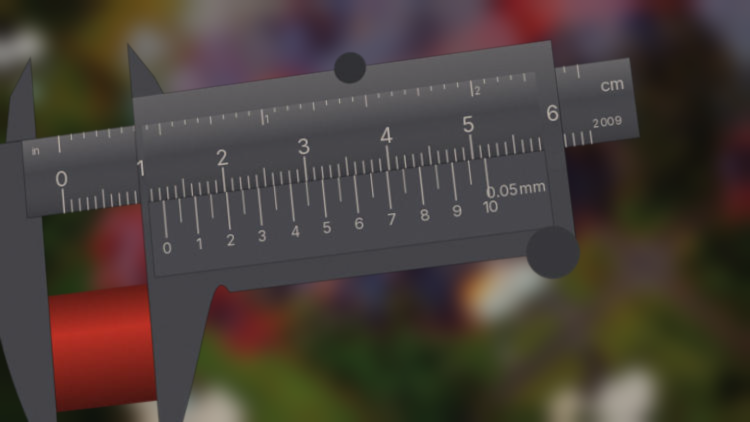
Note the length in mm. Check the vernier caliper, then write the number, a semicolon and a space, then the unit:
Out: 12.4; mm
